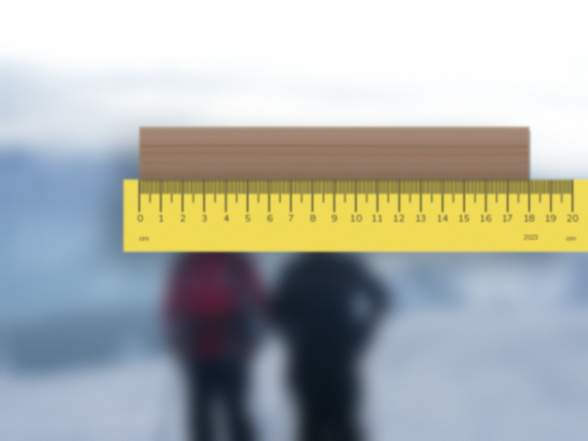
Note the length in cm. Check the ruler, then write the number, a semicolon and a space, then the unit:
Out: 18; cm
